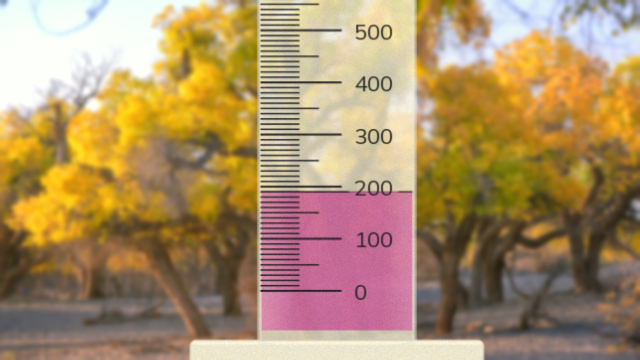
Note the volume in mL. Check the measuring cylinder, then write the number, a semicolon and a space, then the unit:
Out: 190; mL
